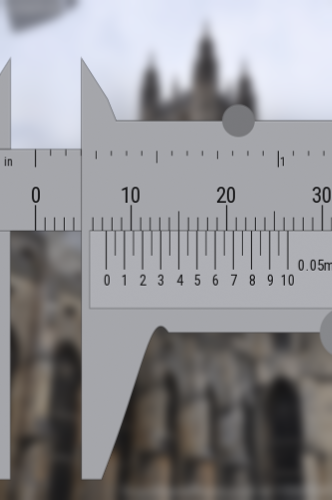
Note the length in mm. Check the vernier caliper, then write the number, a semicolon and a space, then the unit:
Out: 7.4; mm
